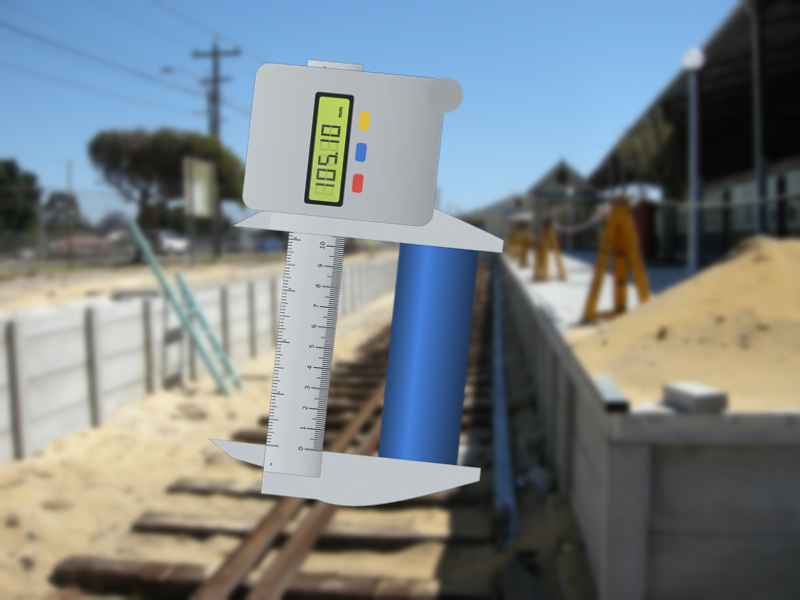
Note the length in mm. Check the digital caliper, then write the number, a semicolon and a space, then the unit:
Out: 105.10; mm
